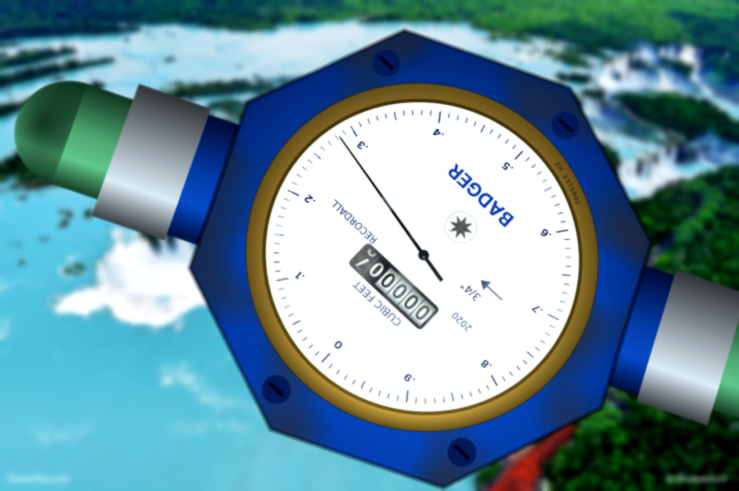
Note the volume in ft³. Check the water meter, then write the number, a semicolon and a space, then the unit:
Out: 7.28; ft³
